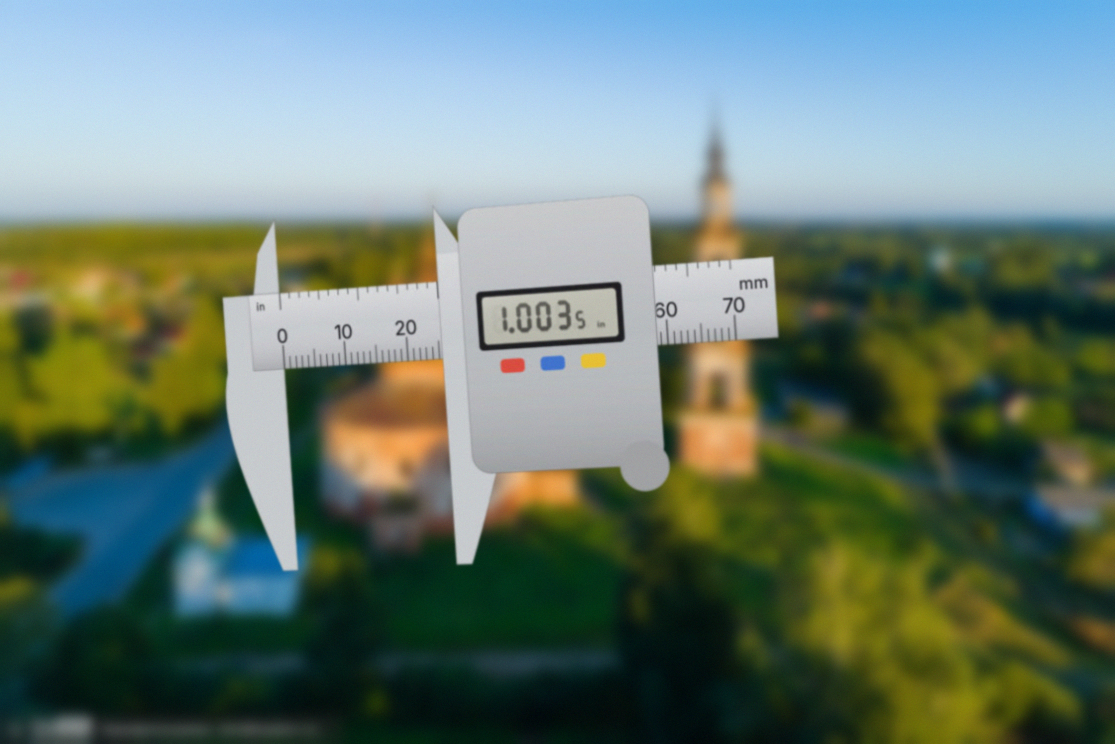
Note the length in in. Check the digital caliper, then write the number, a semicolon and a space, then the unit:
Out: 1.0035; in
